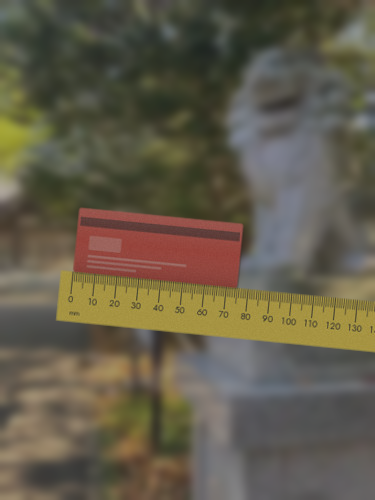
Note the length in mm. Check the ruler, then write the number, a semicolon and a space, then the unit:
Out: 75; mm
